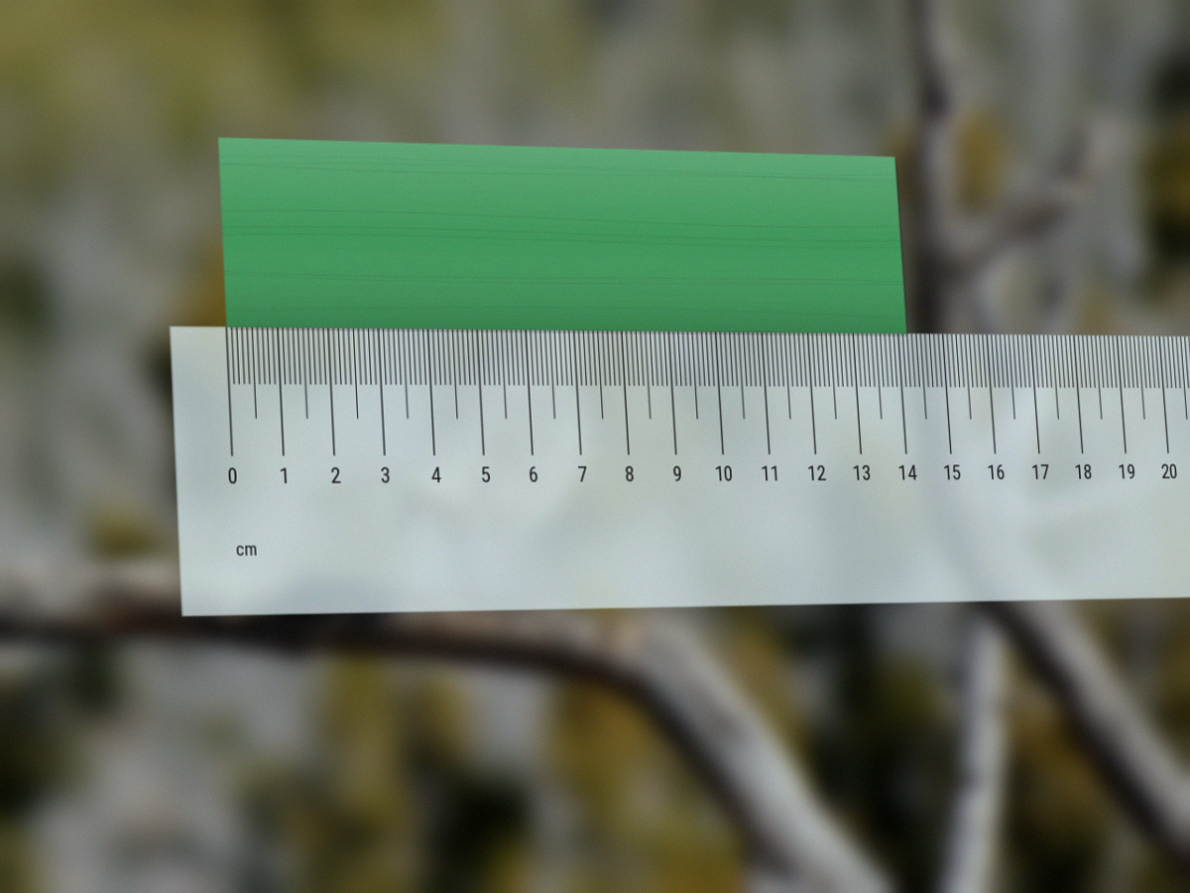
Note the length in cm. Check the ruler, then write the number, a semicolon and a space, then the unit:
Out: 14.2; cm
